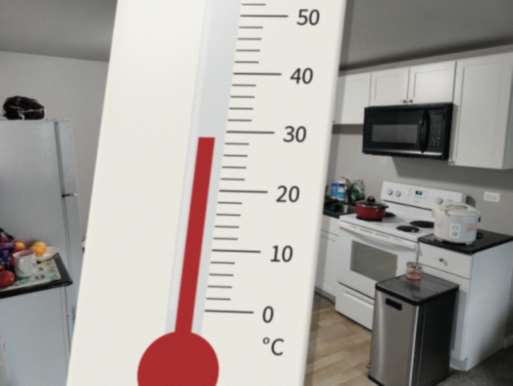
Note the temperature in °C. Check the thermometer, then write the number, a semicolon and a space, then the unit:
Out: 29; °C
